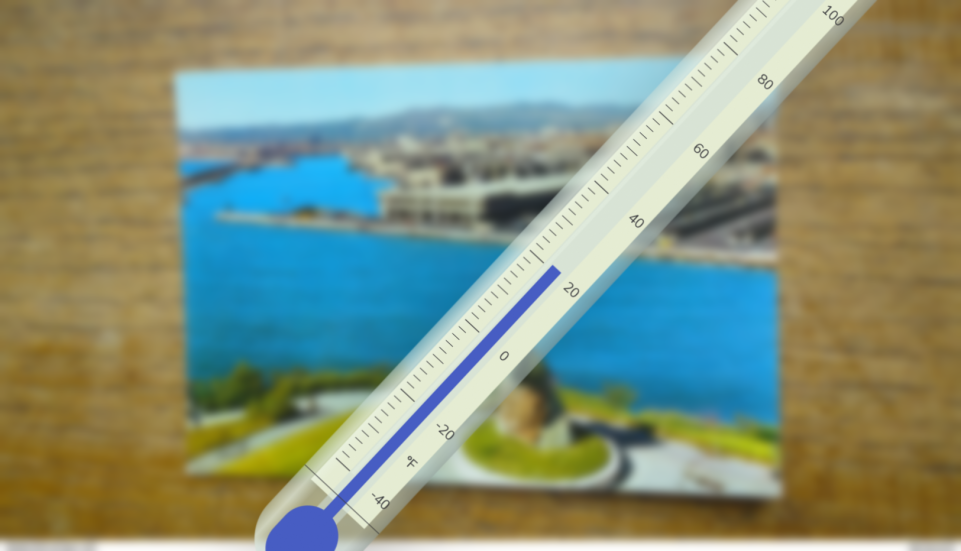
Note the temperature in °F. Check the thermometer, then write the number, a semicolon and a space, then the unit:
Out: 21; °F
